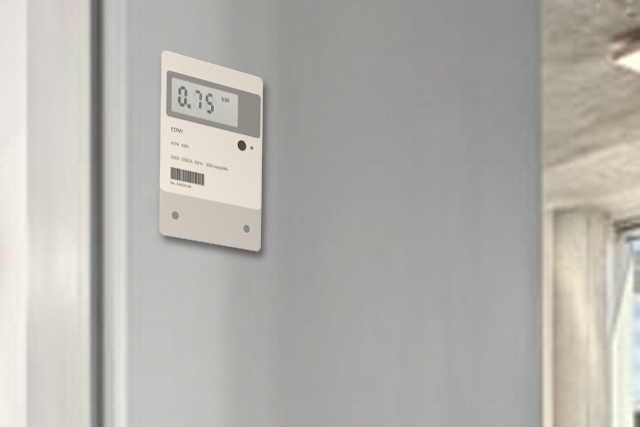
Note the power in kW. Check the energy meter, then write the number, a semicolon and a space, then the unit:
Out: 0.75; kW
